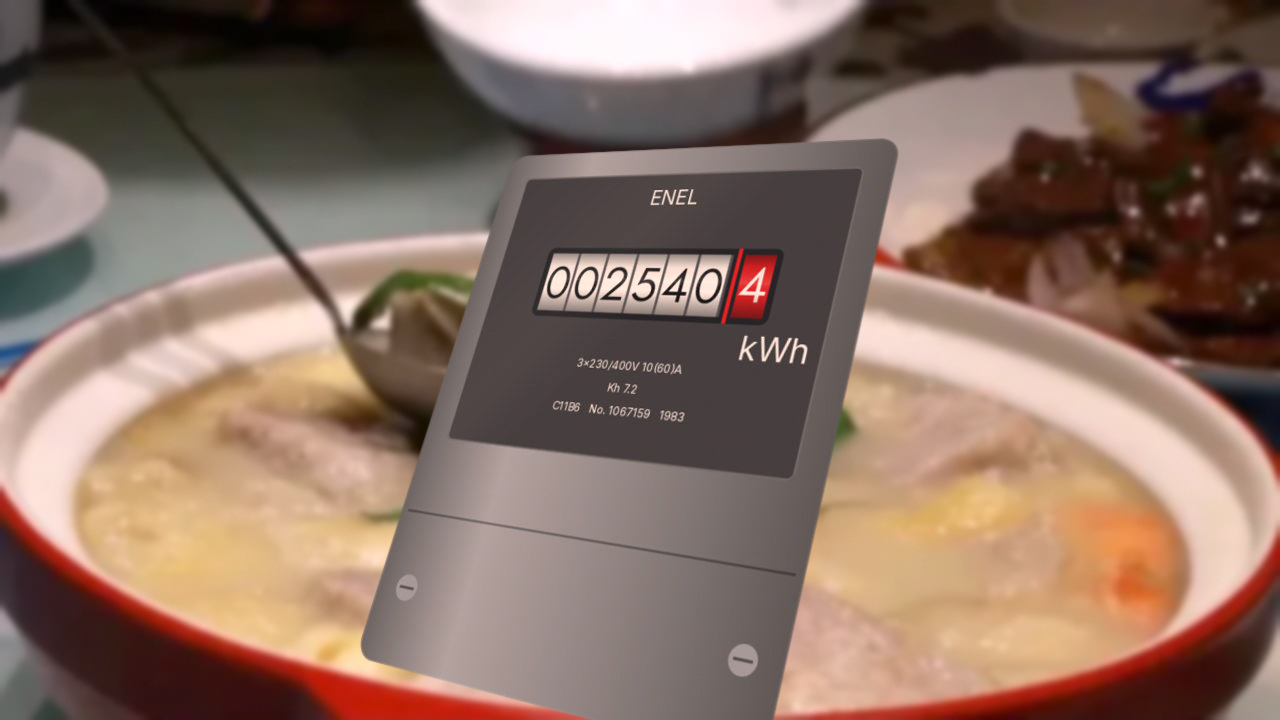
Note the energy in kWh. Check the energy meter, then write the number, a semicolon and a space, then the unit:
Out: 2540.4; kWh
